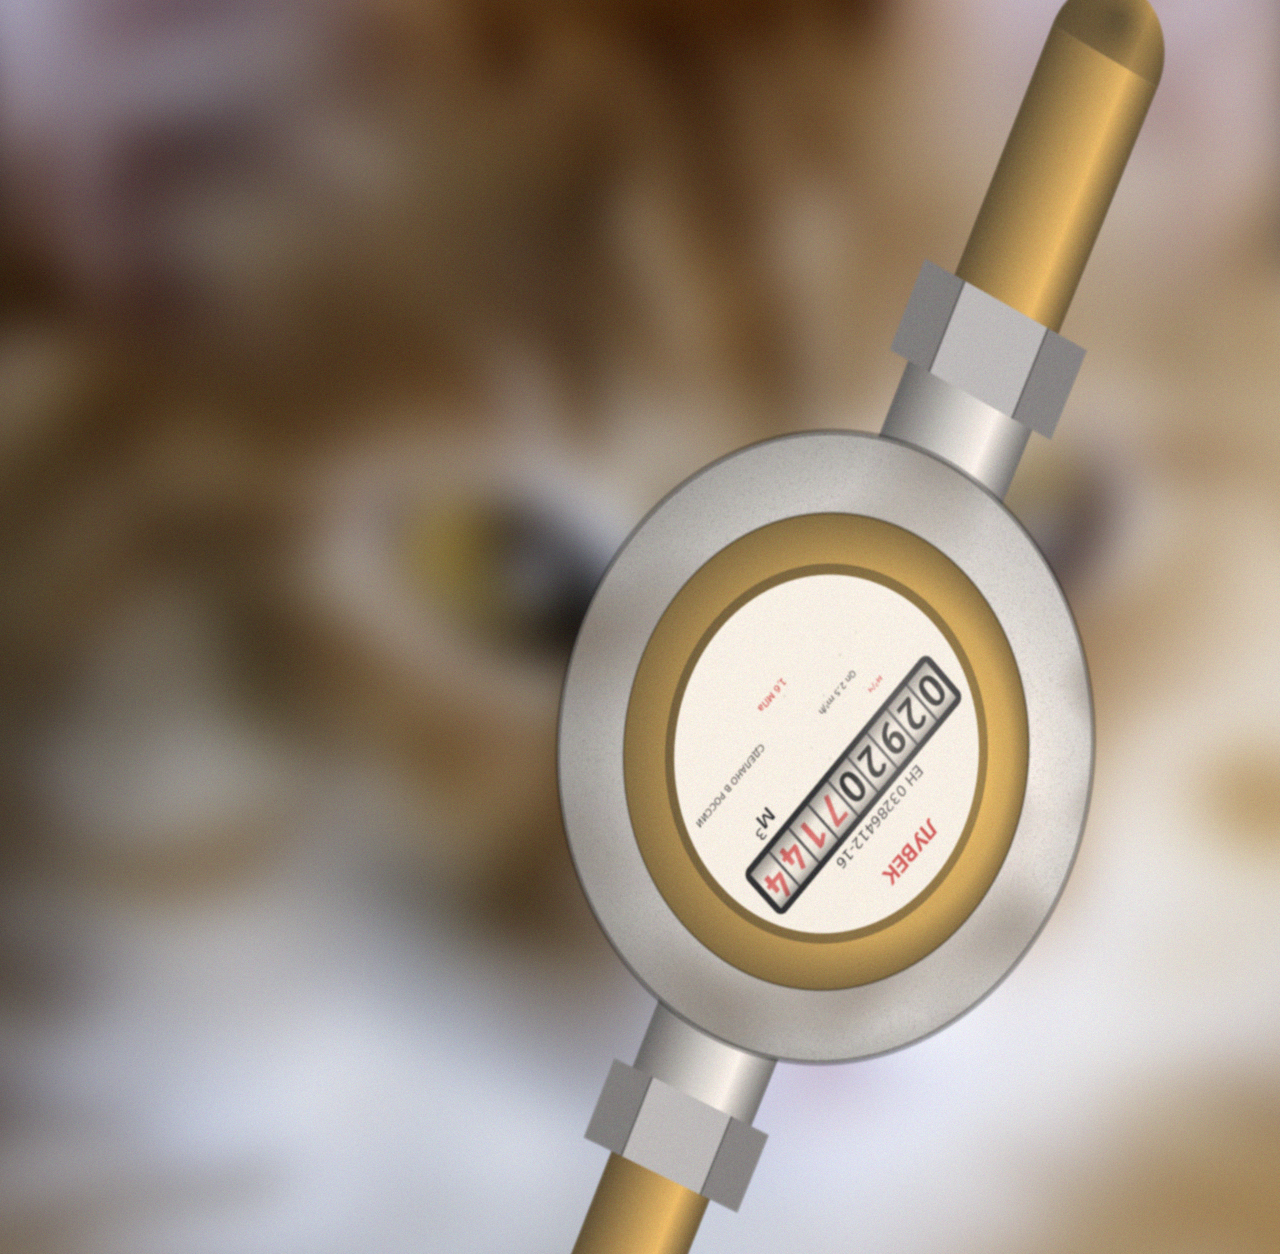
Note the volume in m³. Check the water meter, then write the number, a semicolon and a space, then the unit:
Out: 2920.7144; m³
